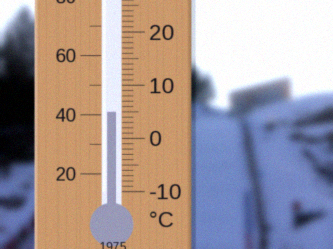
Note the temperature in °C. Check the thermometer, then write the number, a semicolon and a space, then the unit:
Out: 5; °C
